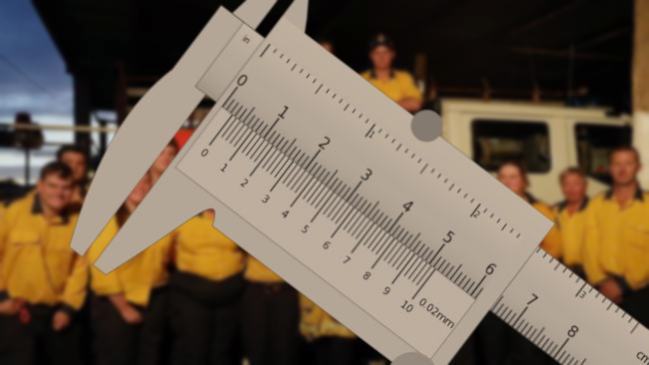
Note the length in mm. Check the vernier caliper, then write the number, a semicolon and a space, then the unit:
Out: 2.5; mm
